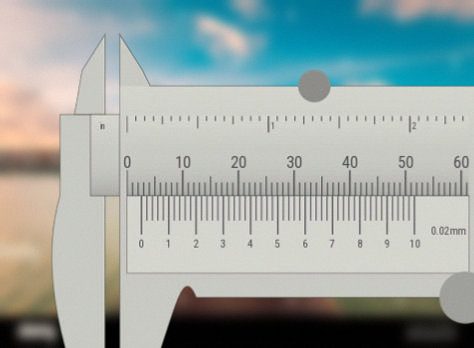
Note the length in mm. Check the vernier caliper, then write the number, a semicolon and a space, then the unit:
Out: 2.6; mm
